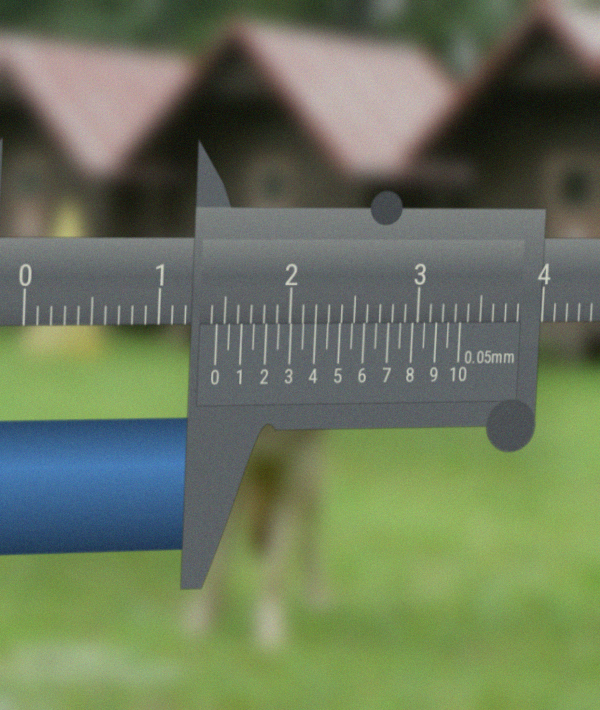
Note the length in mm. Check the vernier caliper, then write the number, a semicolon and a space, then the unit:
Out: 14.4; mm
